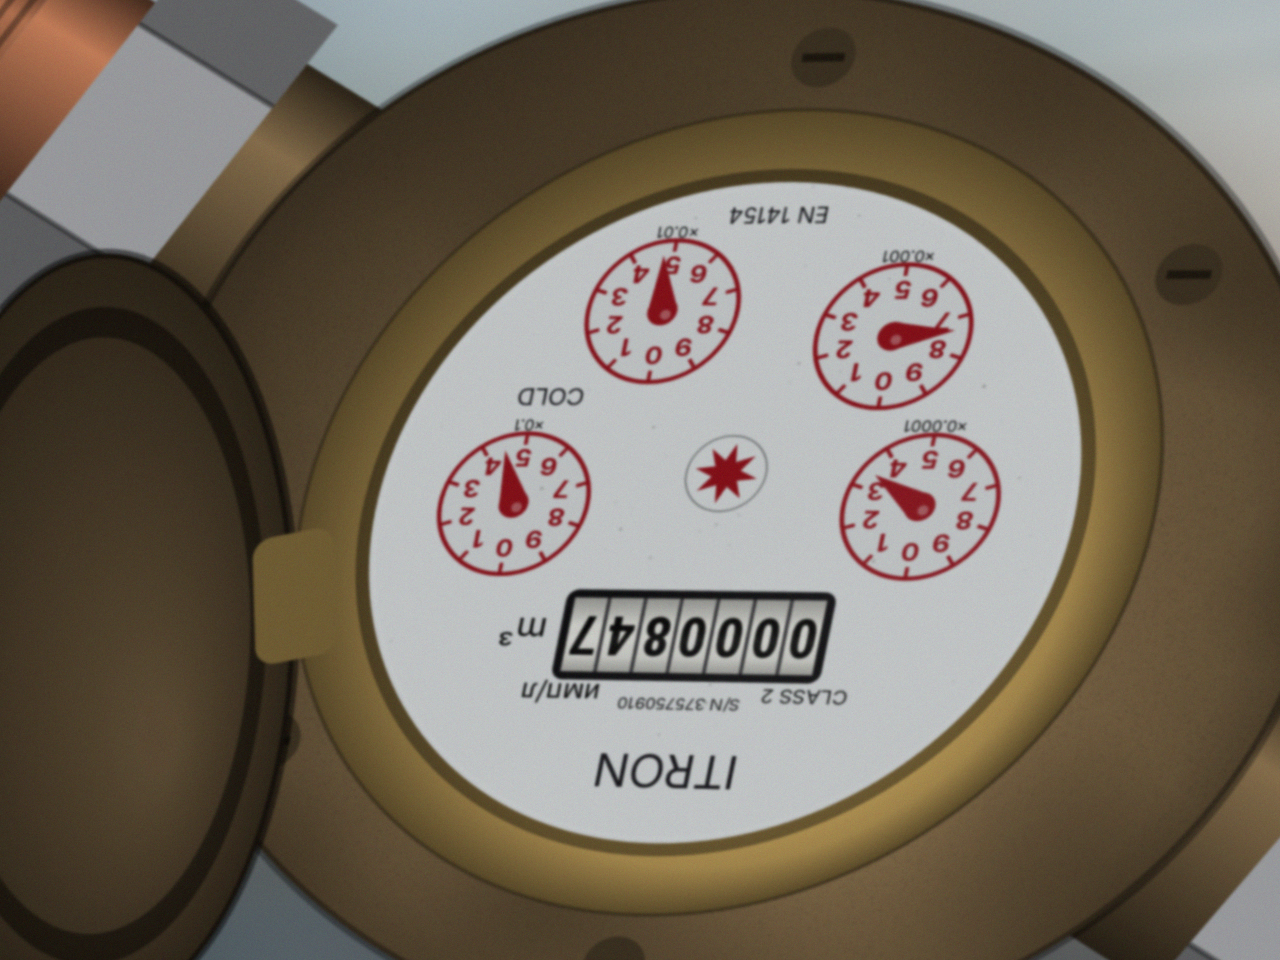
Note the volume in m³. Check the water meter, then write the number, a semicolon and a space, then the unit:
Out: 847.4473; m³
